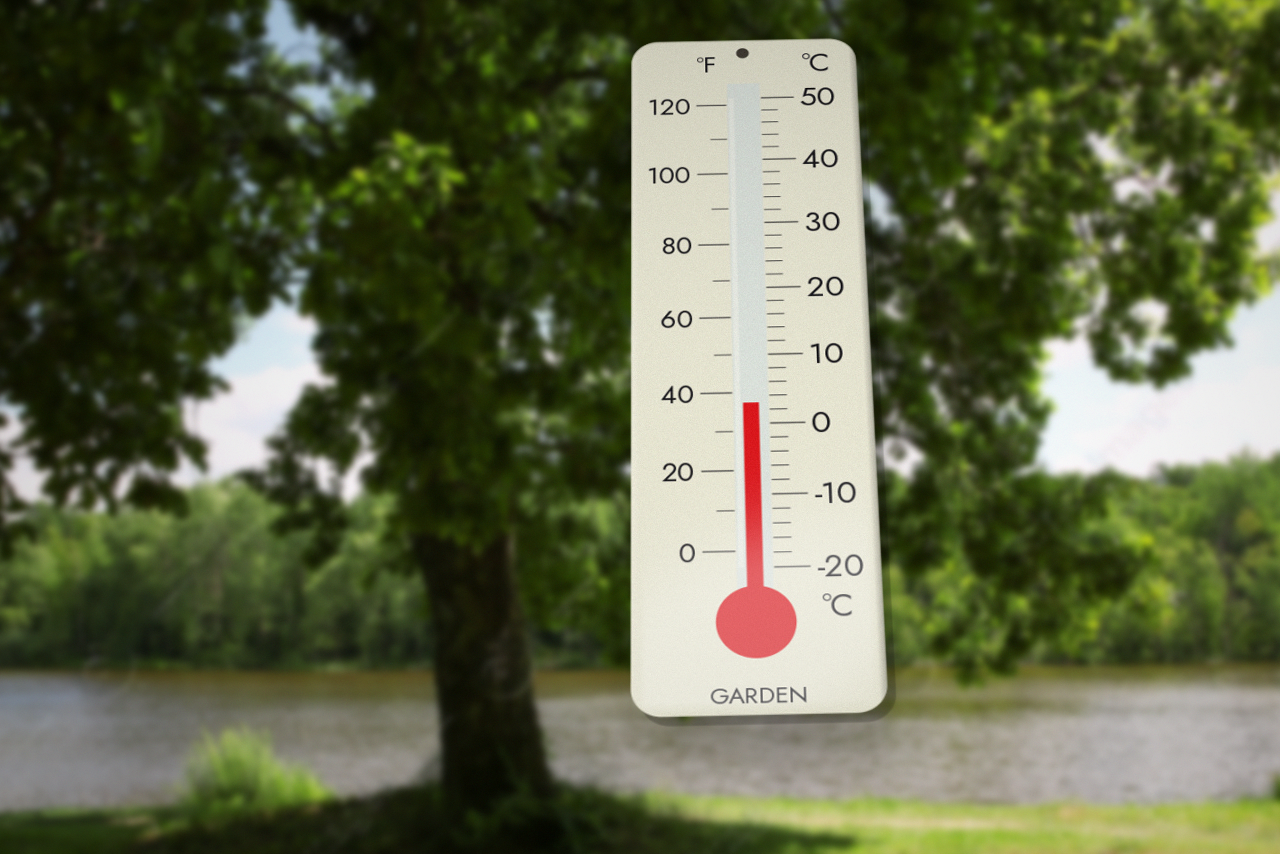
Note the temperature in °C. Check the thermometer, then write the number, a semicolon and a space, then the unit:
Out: 3; °C
